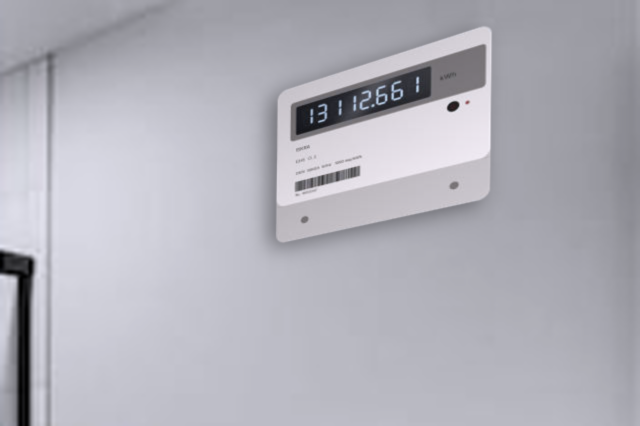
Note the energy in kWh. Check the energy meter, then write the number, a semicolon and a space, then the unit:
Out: 13112.661; kWh
